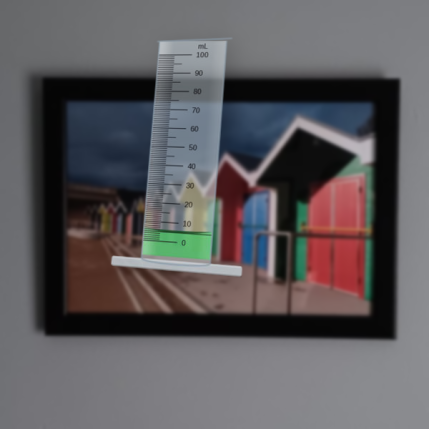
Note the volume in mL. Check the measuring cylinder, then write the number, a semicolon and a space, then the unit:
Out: 5; mL
